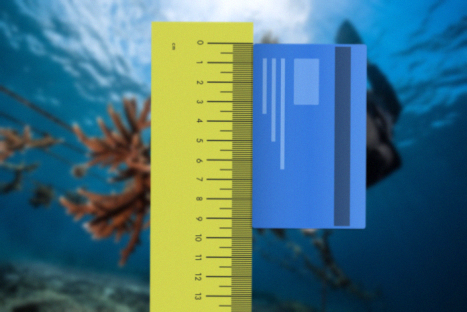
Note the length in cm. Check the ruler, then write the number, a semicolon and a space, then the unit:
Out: 9.5; cm
